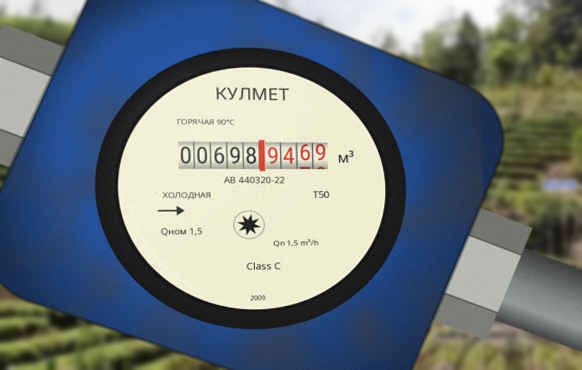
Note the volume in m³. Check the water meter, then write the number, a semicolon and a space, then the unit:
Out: 698.9469; m³
